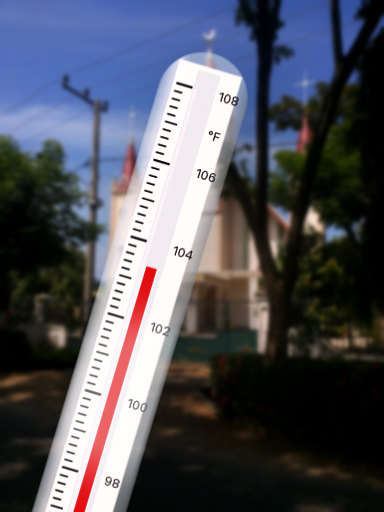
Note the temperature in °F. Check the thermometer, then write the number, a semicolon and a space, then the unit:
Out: 103.4; °F
